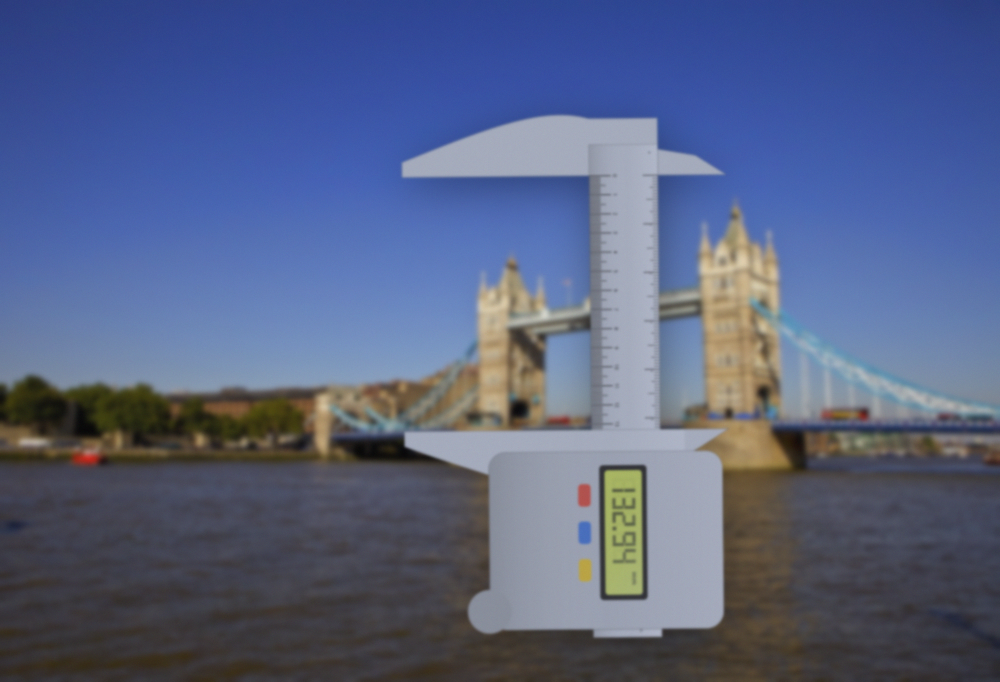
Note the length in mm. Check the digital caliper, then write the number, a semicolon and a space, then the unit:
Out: 132.94; mm
